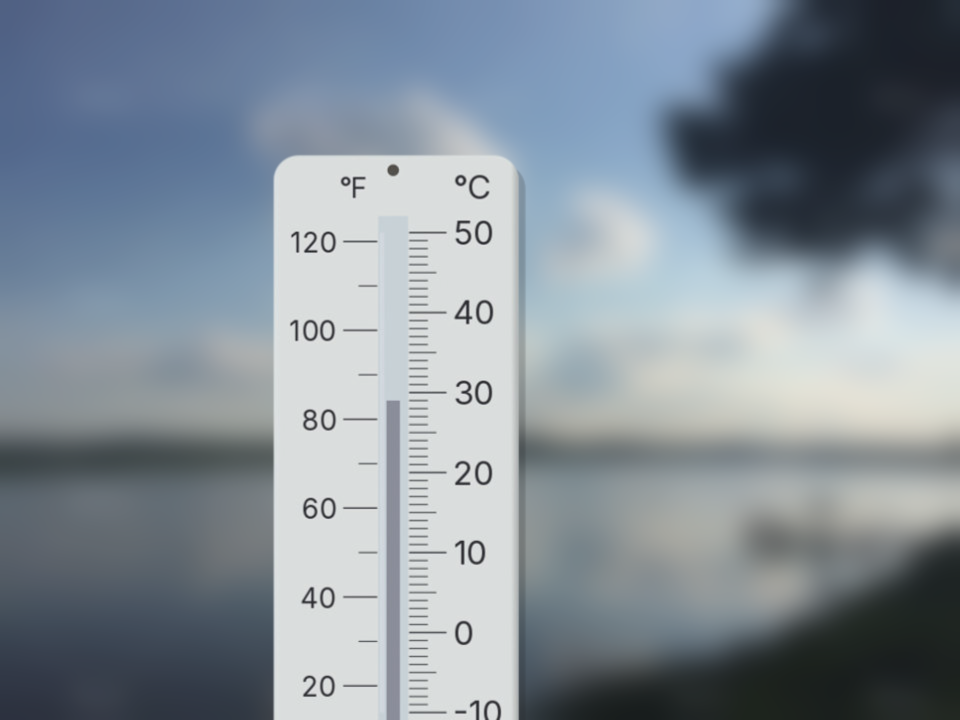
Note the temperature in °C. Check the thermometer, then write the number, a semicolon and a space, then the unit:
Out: 29; °C
